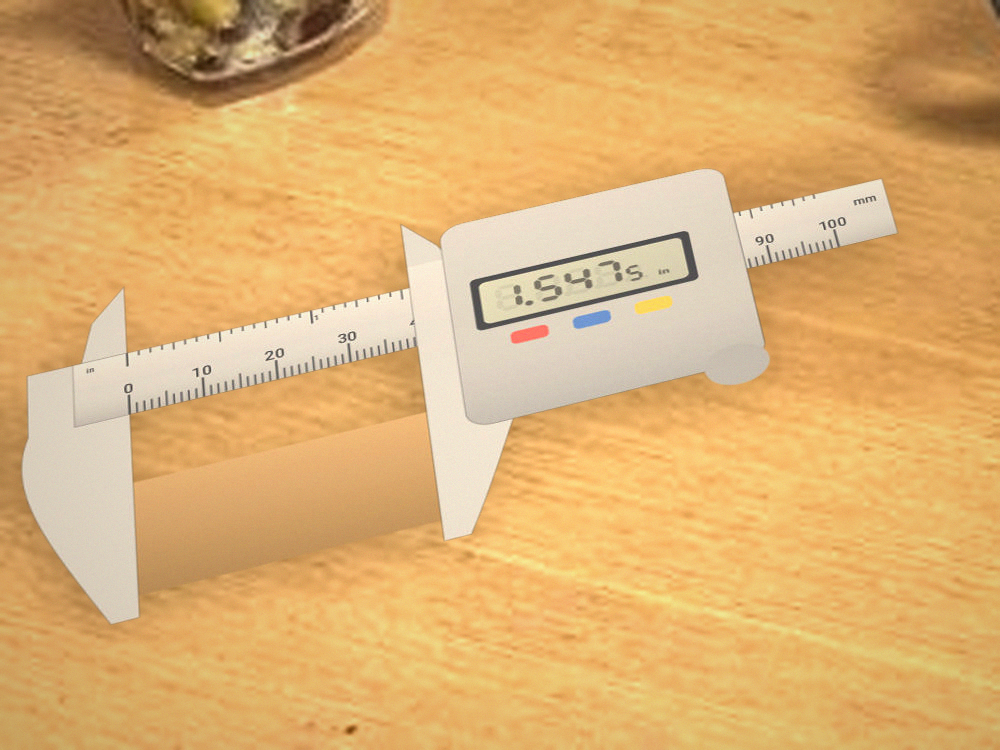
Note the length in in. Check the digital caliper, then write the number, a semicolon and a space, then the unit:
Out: 1.5475; in
